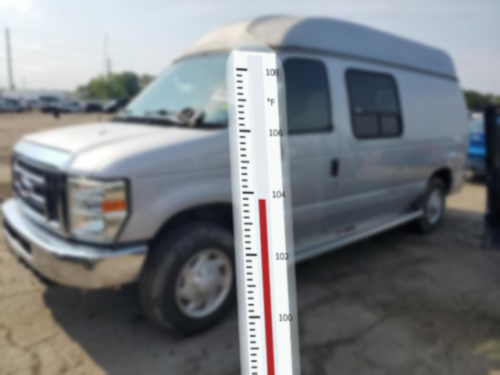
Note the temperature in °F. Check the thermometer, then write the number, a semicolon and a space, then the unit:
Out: 103.8; °F
